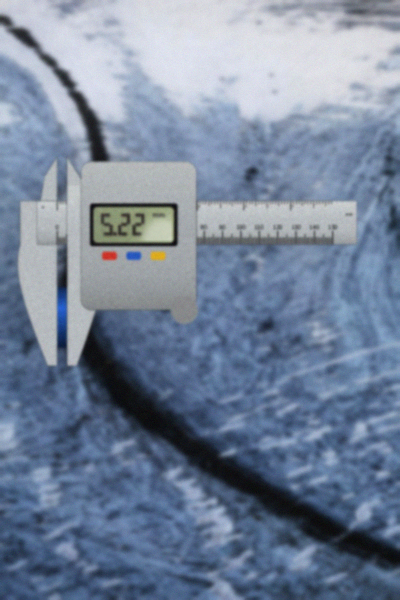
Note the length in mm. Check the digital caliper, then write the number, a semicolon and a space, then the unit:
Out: 5.22; mm
